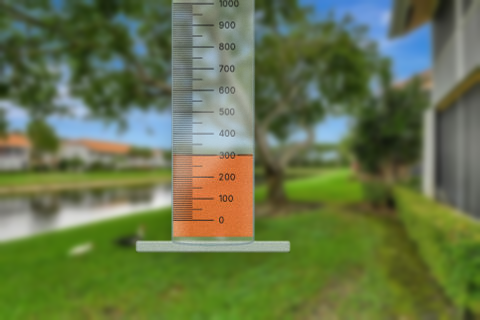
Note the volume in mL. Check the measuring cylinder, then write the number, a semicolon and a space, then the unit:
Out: 300; mL
